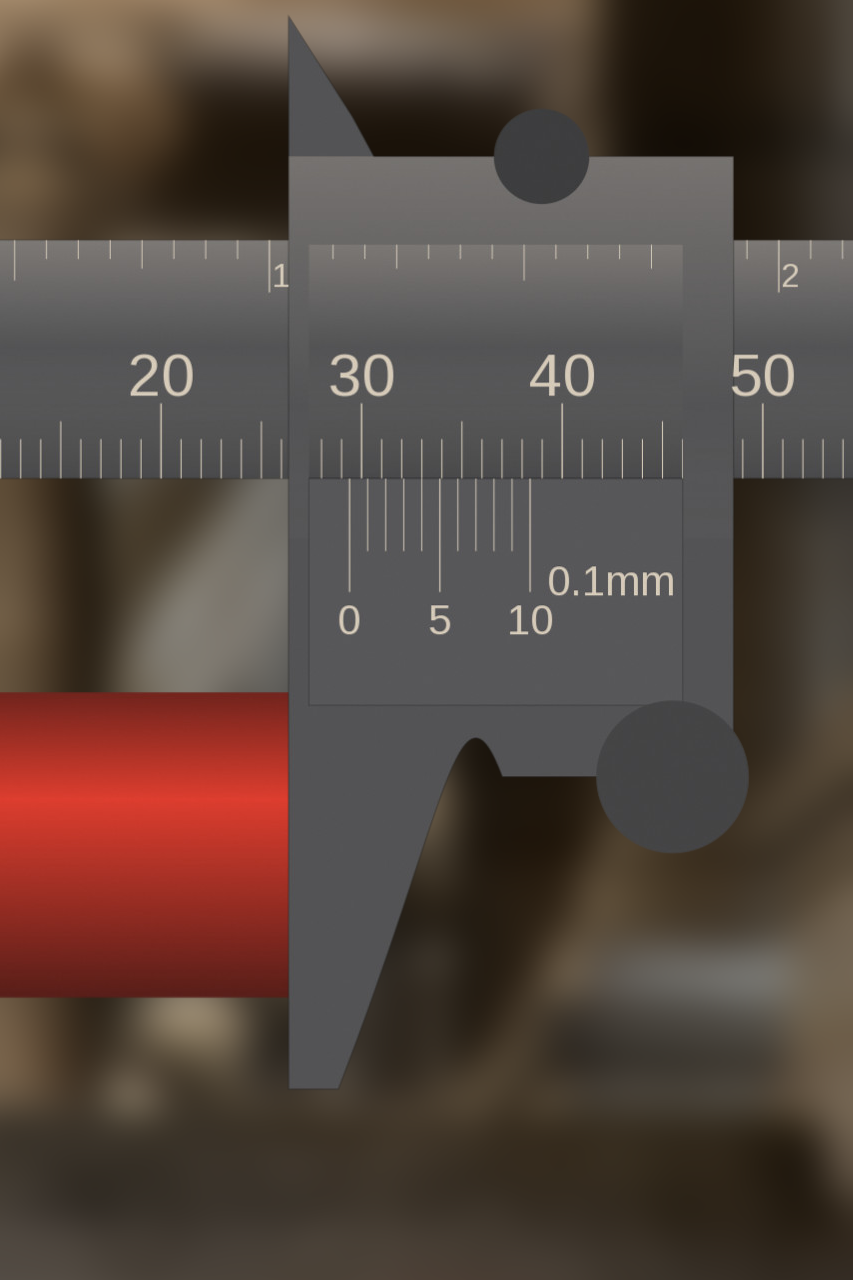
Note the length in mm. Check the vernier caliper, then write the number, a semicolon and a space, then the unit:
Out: 29.4; mm
